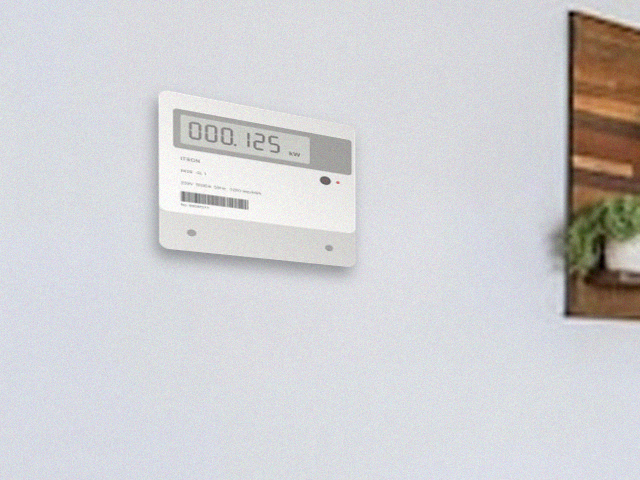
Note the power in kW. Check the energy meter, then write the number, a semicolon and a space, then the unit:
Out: 0.125; kW
